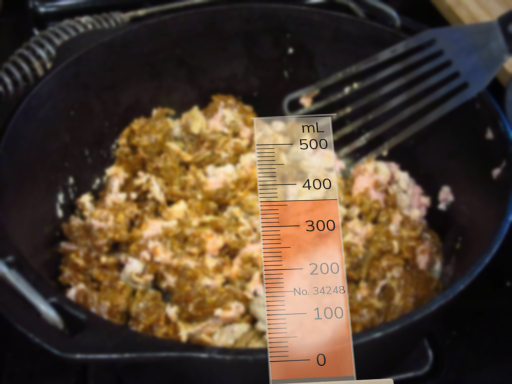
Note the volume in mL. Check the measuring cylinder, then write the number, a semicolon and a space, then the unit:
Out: 360; mL
